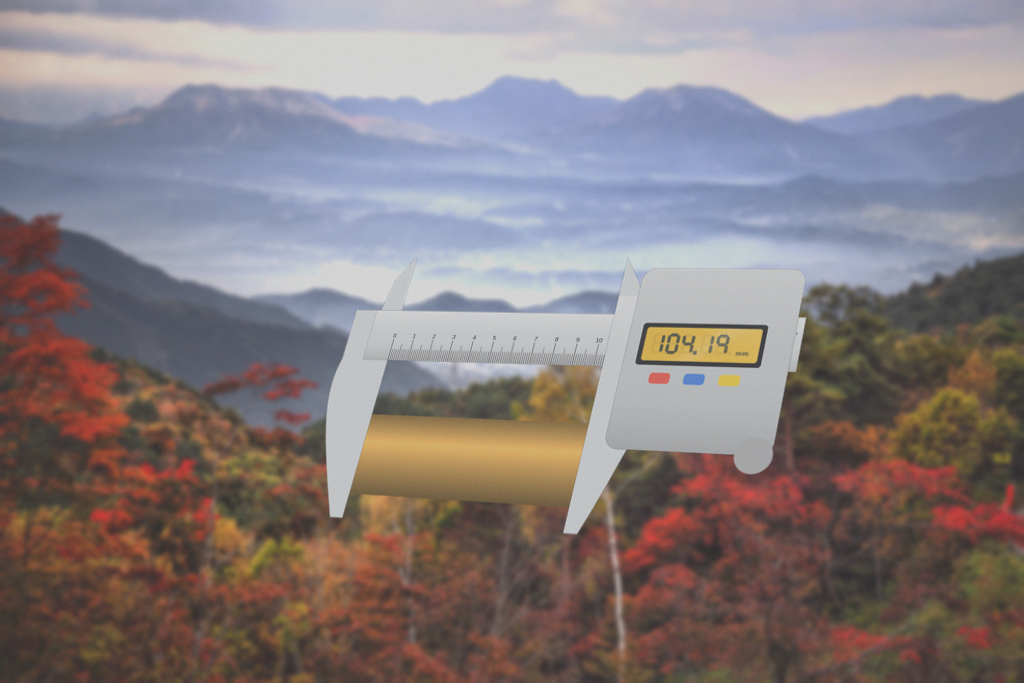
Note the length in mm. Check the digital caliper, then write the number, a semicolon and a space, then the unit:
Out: 104.19; mm
